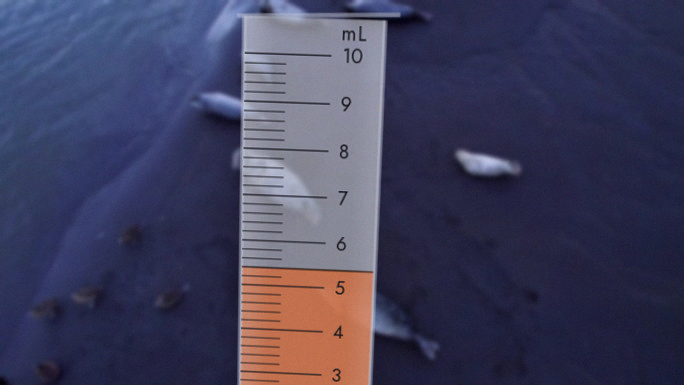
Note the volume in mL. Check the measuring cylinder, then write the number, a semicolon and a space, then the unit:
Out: 5.4; mL
